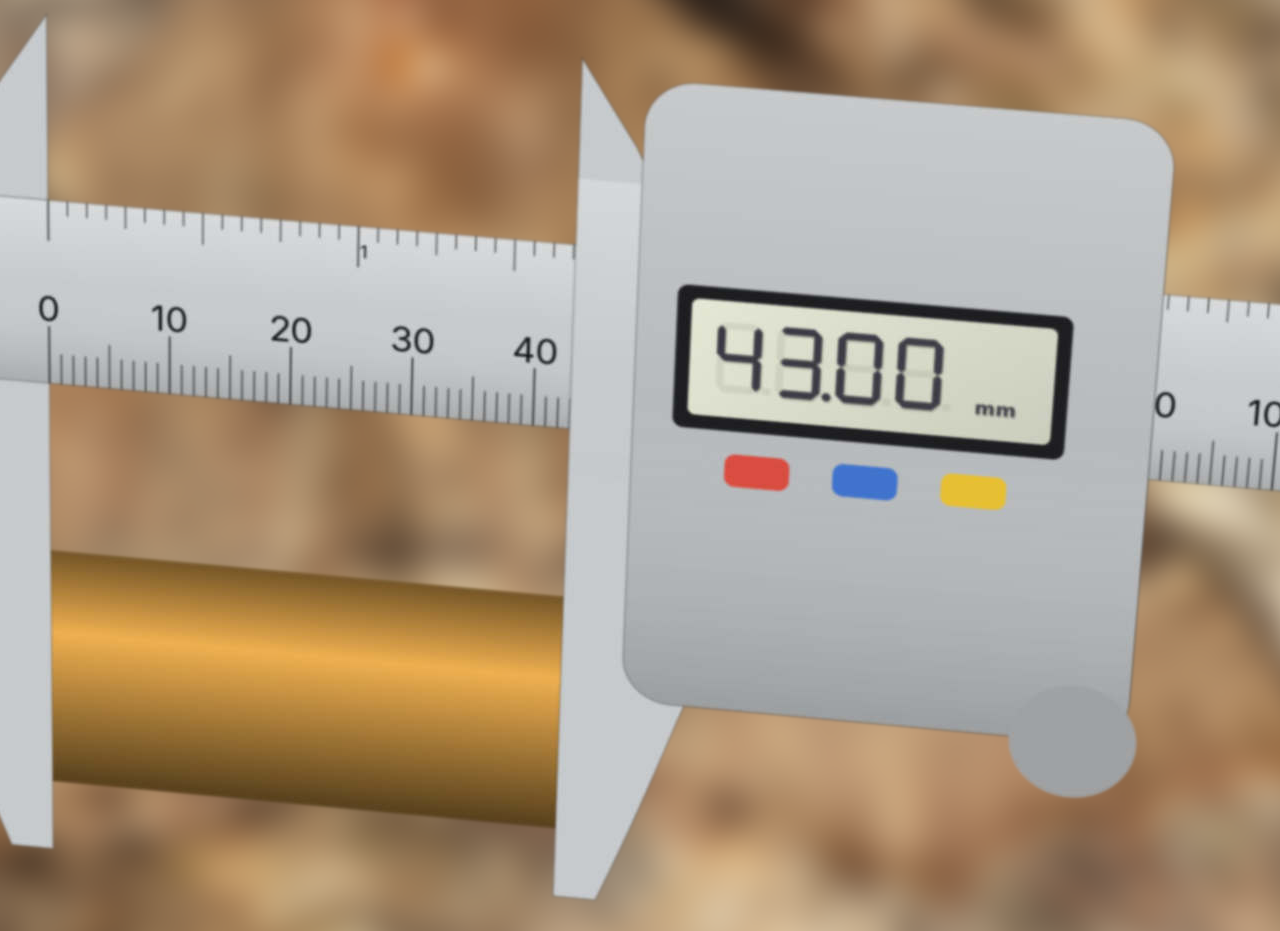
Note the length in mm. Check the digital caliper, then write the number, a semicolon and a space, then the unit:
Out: 43.00; mm
